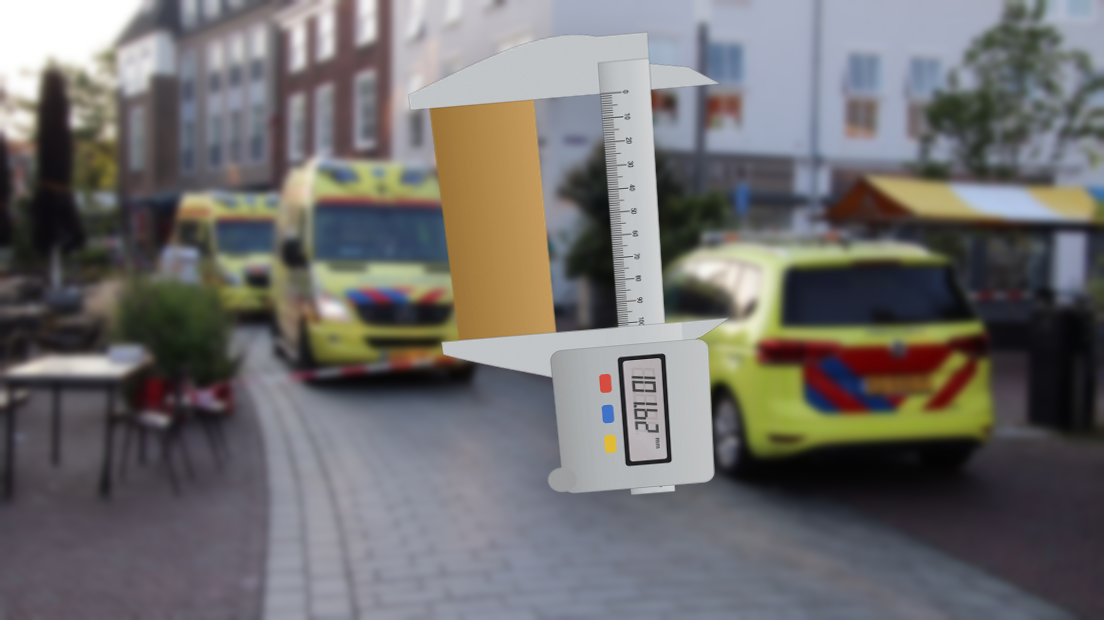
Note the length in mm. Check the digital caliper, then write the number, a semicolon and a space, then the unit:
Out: 101.62; mm
